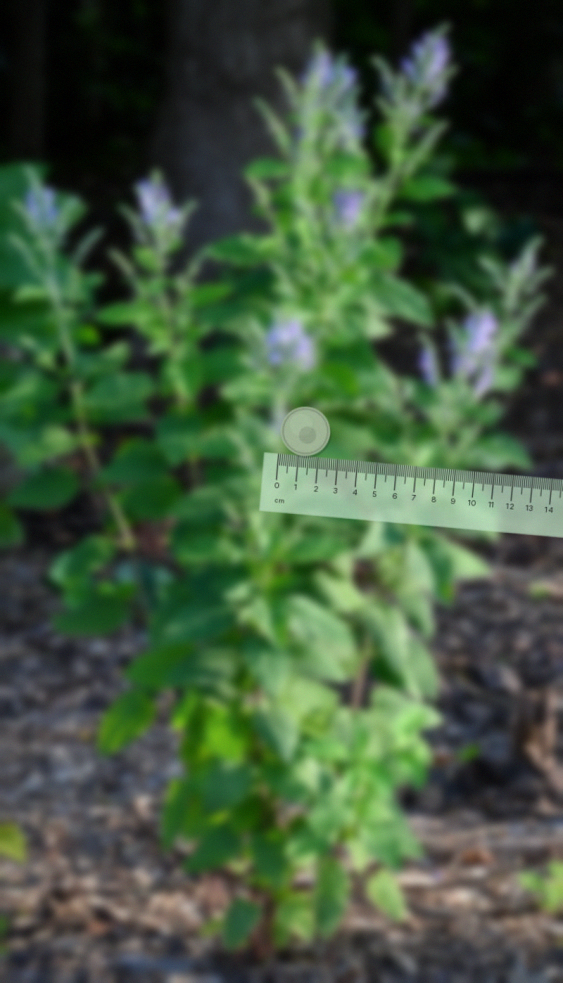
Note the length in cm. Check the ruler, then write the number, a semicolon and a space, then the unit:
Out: 2.5; cm
